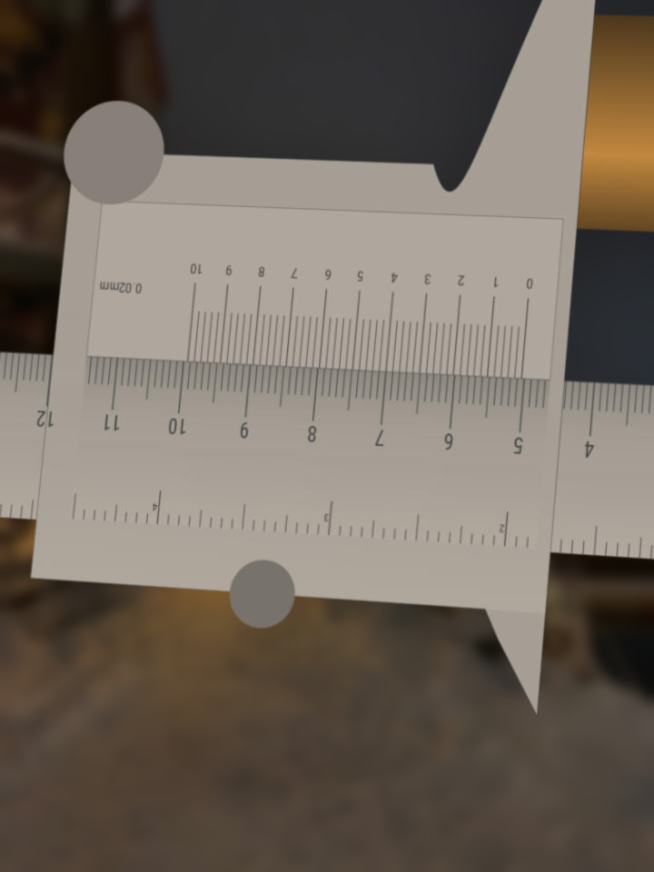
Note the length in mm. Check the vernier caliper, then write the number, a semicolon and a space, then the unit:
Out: 50.4; mm
